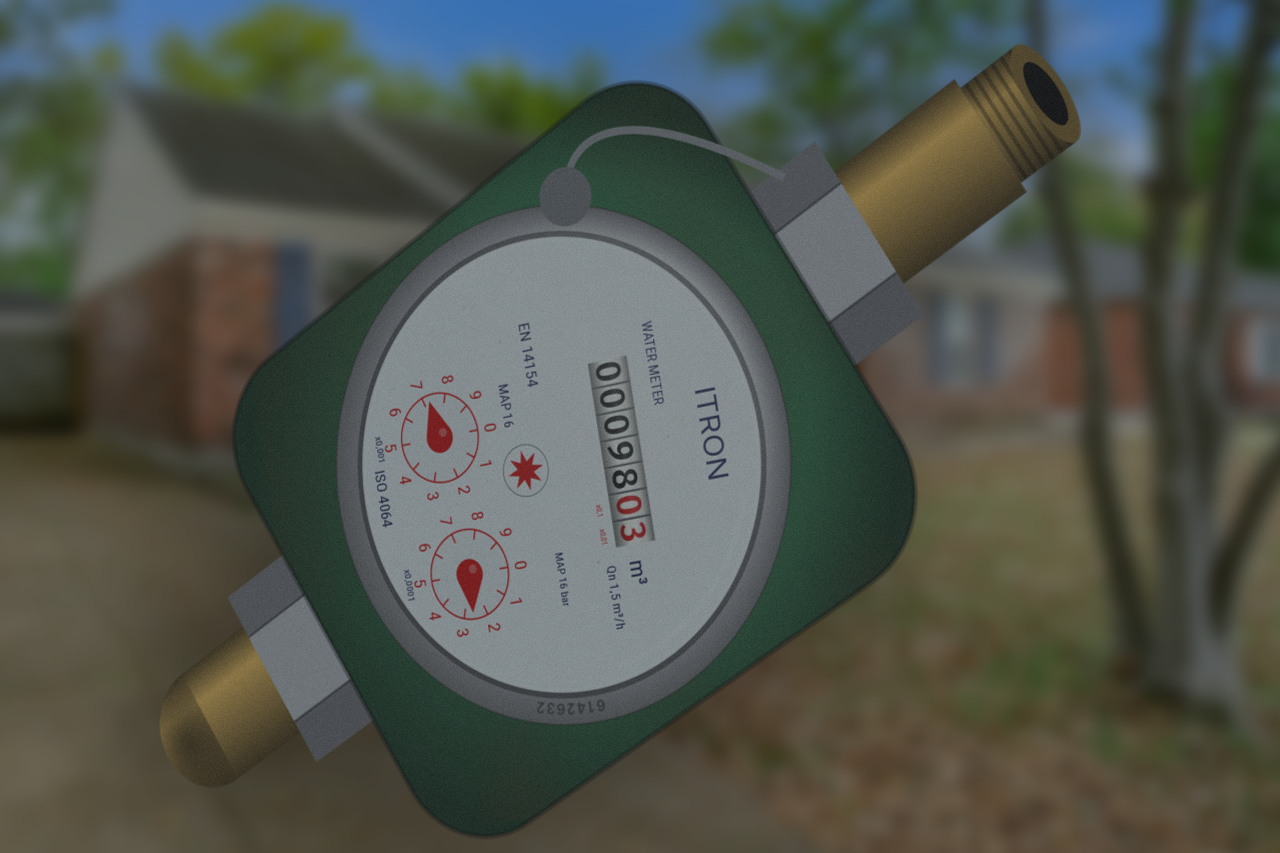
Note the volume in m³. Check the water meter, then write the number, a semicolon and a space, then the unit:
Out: 98.0372; m³
